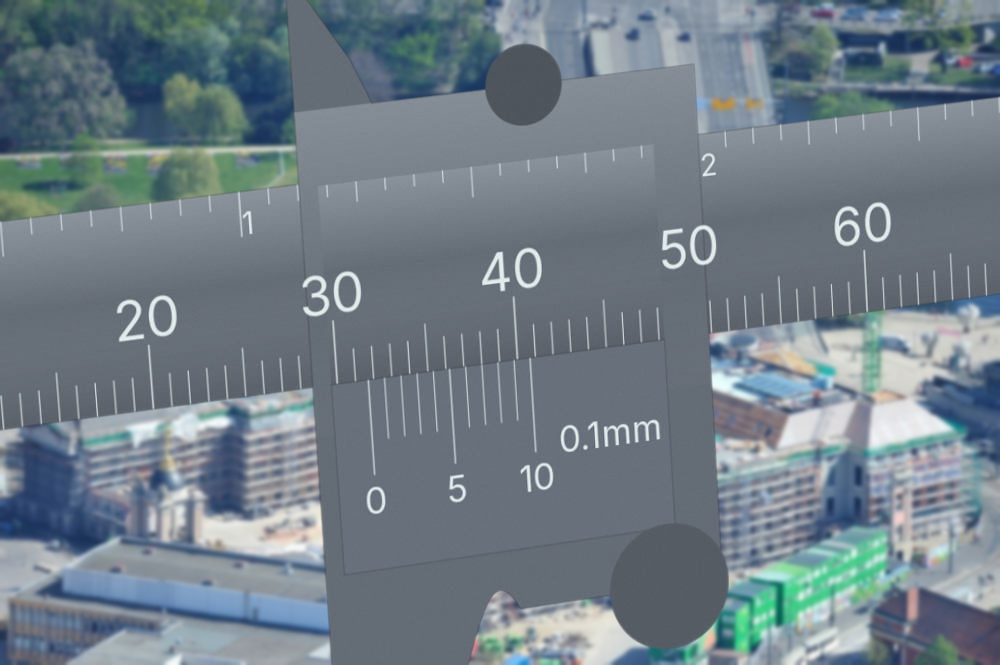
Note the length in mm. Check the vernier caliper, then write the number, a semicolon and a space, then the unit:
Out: 31.7; mm
